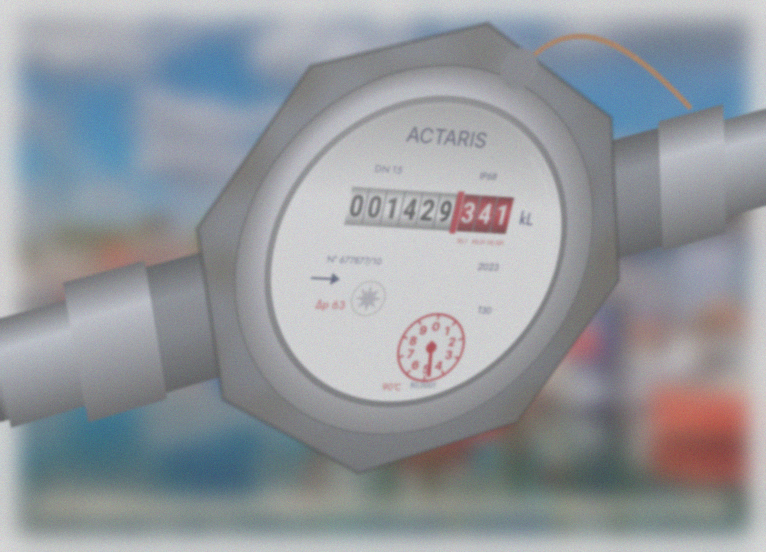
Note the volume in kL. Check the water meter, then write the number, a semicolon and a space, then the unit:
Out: 1429.3414; kL
